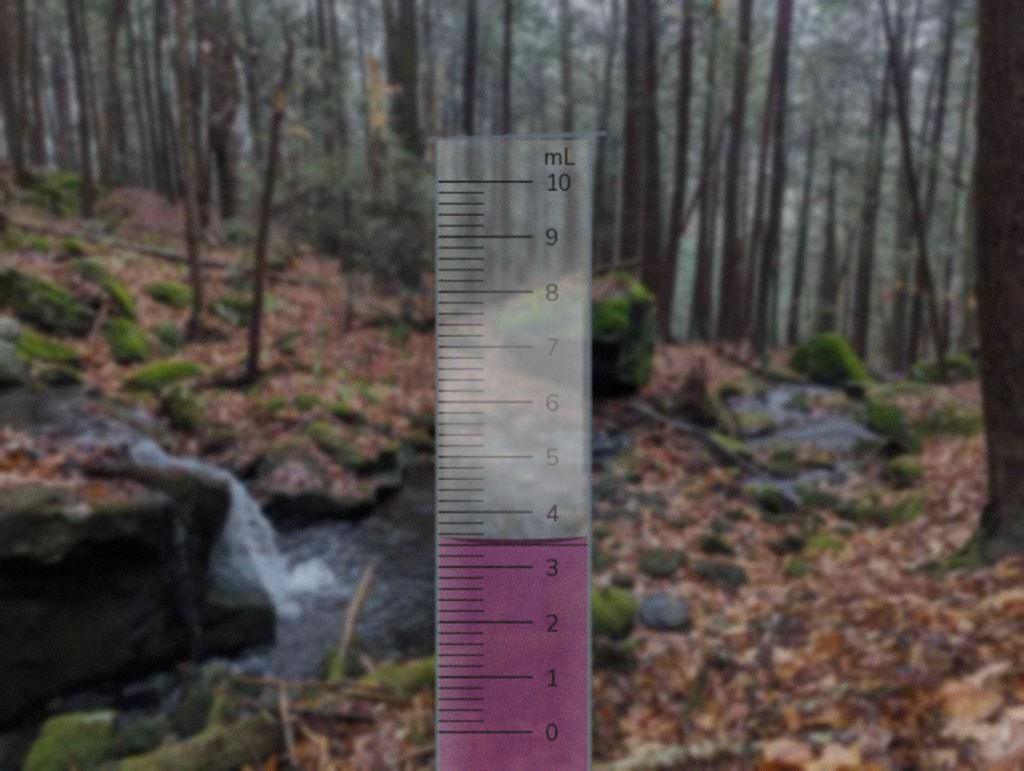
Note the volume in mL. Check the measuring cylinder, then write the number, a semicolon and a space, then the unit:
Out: 3.4; mL
